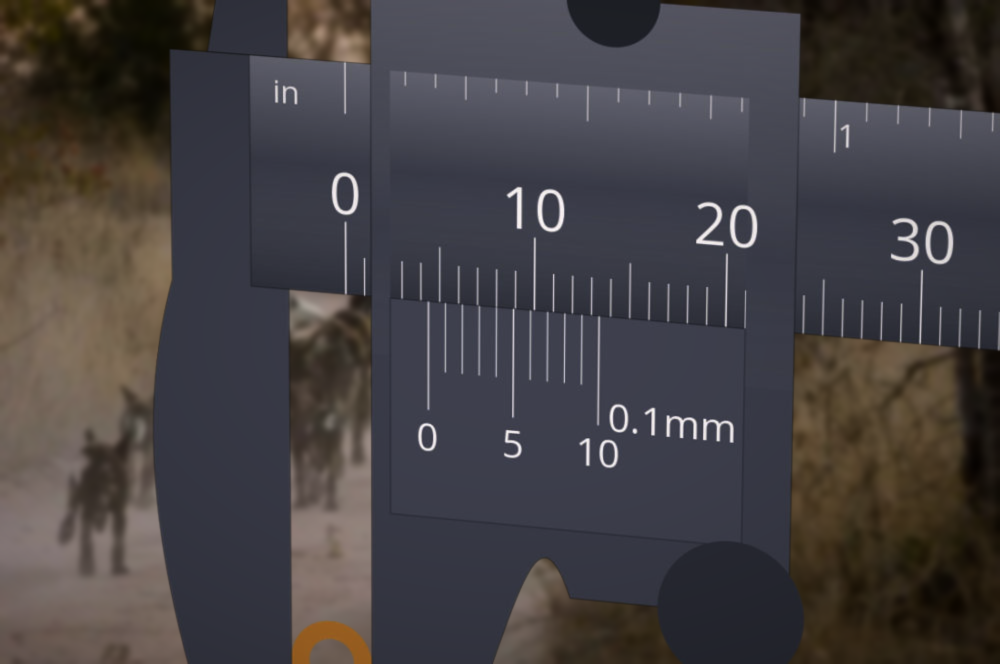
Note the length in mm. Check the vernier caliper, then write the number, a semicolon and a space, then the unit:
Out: 4.4; mm
